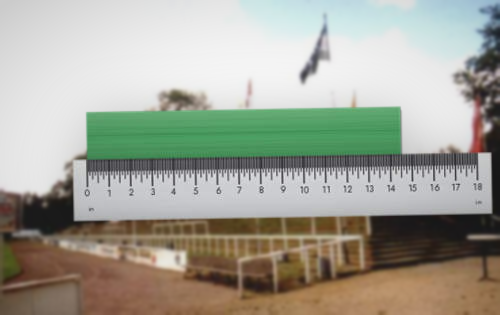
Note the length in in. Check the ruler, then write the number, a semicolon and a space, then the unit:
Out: 14.5; in
